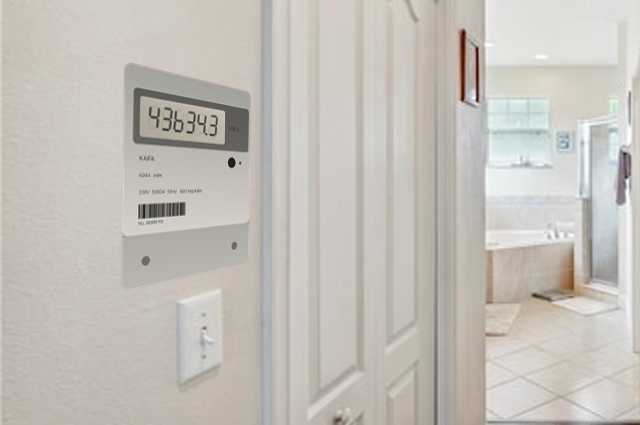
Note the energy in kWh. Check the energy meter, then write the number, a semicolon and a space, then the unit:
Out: 43634.3; kWh
